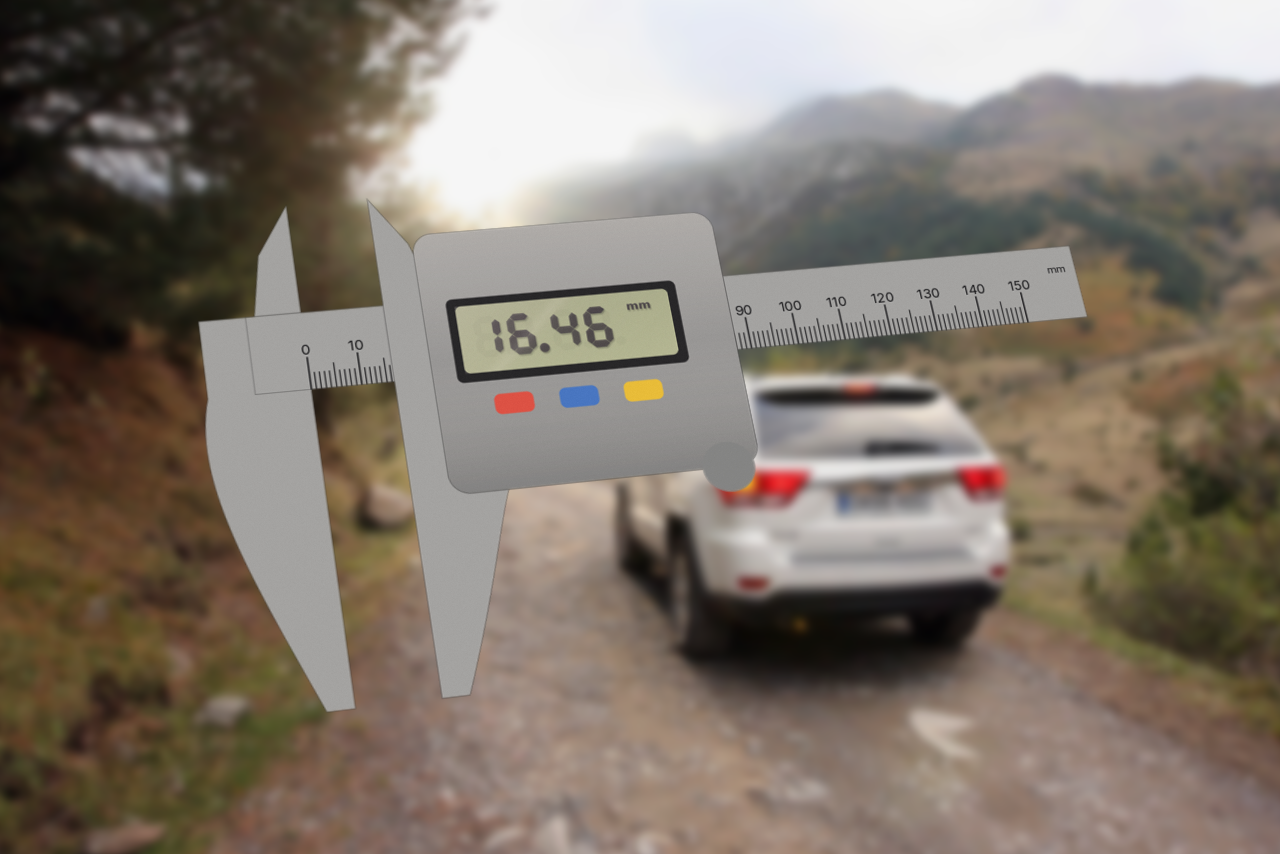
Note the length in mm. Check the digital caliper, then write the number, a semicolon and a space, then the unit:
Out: 16.46; mm
